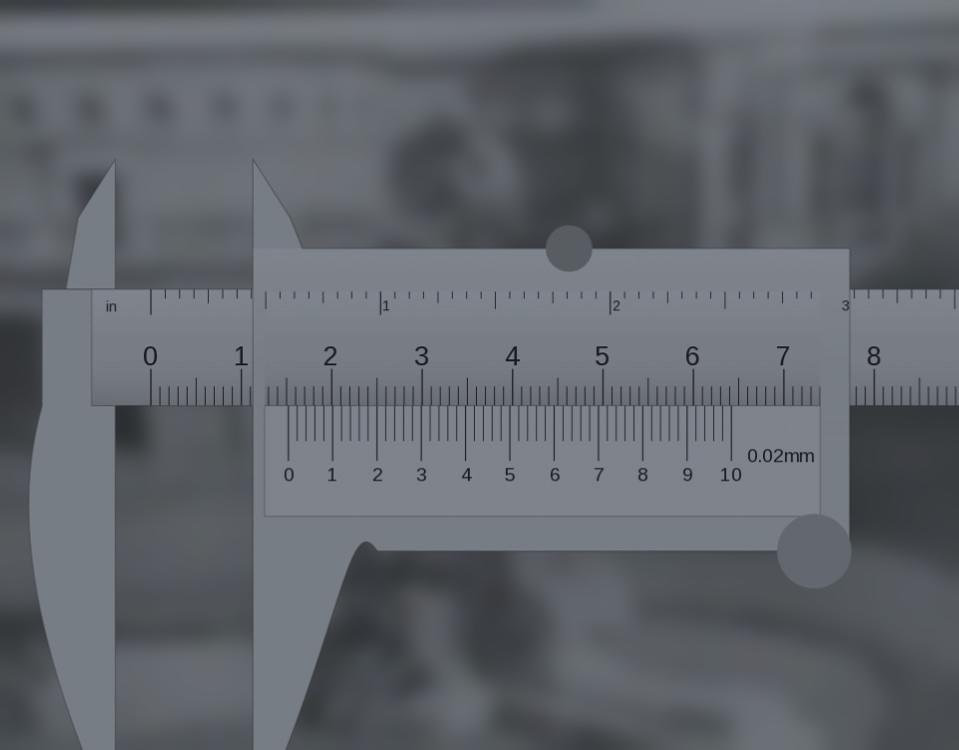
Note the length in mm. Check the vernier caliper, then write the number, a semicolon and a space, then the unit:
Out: 15.2; mm
